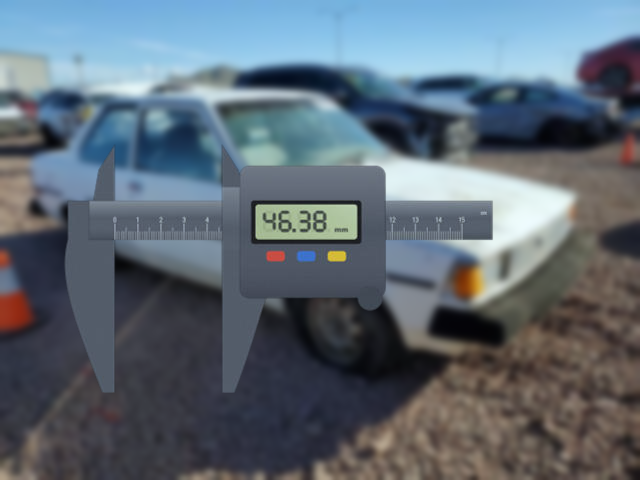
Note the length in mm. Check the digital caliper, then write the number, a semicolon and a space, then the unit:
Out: 46.38; mm
